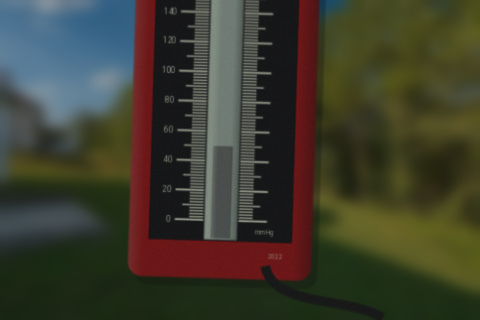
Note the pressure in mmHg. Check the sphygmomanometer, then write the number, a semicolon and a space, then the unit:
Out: 50; mmHg
